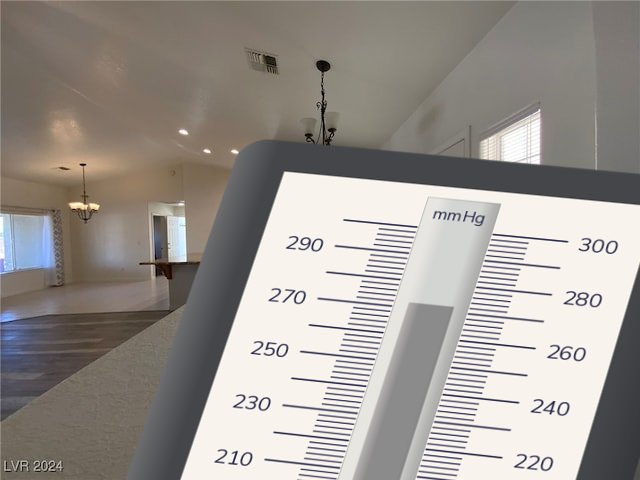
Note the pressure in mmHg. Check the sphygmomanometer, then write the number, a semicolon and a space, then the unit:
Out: 272; mmHg
